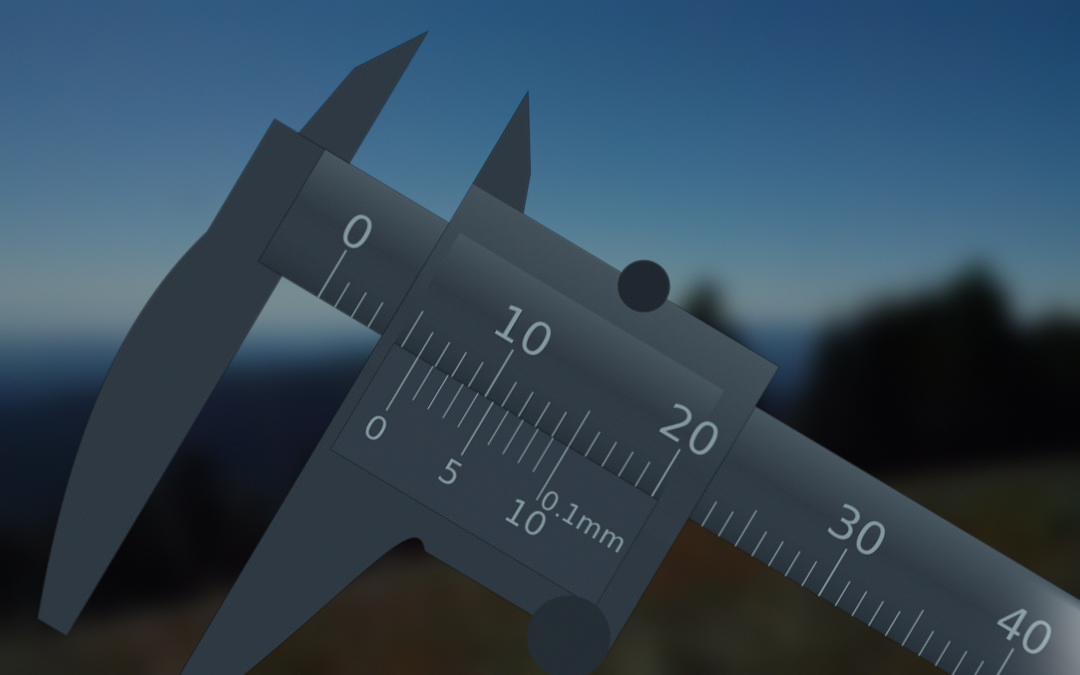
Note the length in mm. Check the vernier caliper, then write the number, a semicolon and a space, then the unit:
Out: 6.0; mm
